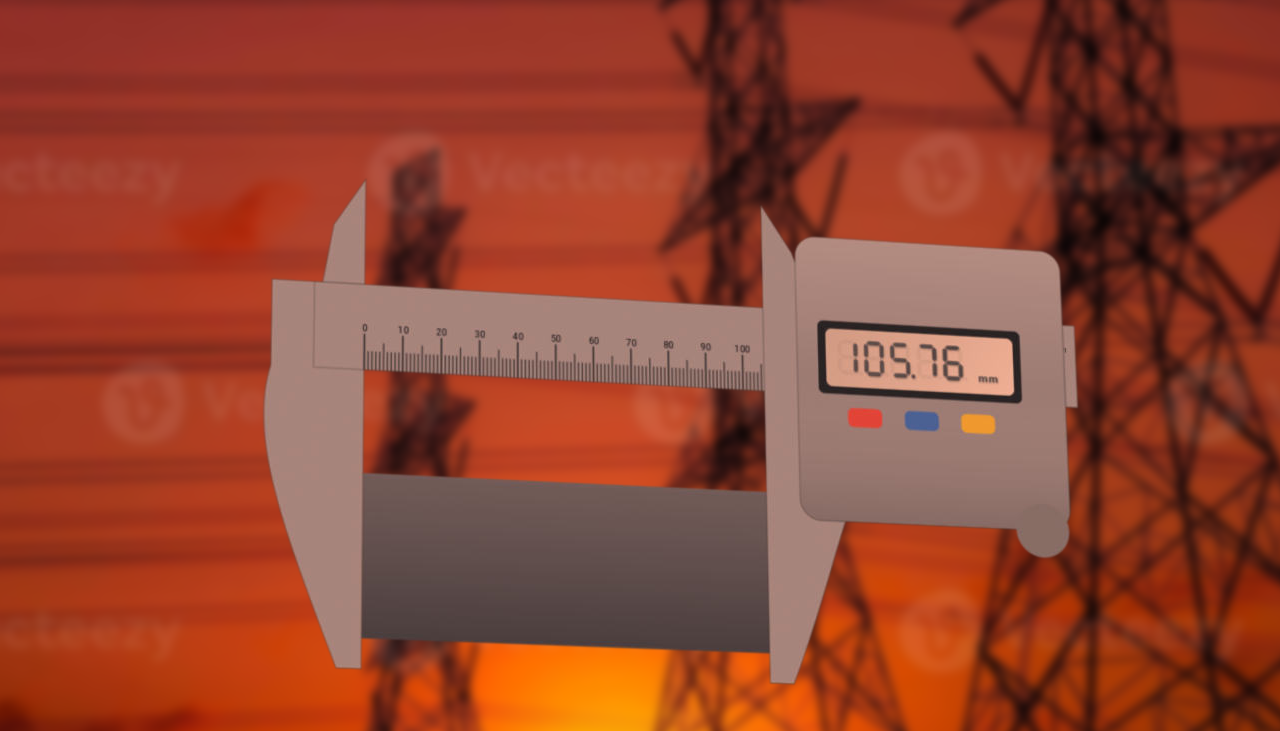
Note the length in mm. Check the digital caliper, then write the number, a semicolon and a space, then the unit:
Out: 105.76; mm
